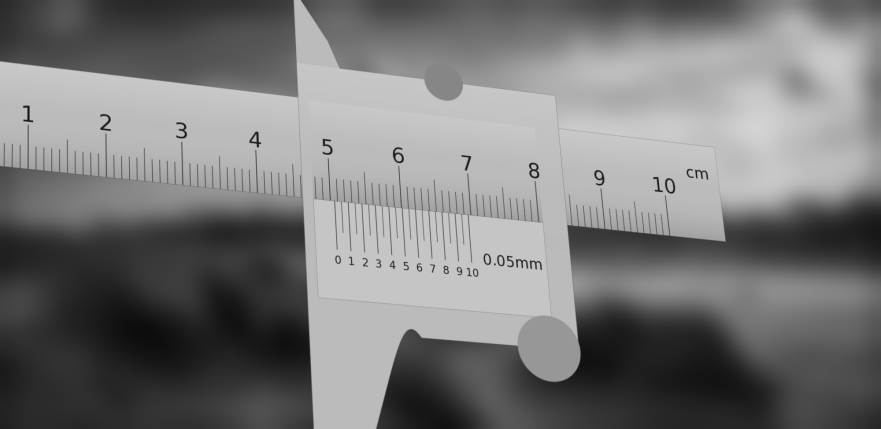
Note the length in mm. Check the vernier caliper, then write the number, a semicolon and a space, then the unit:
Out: 50.6; mm
